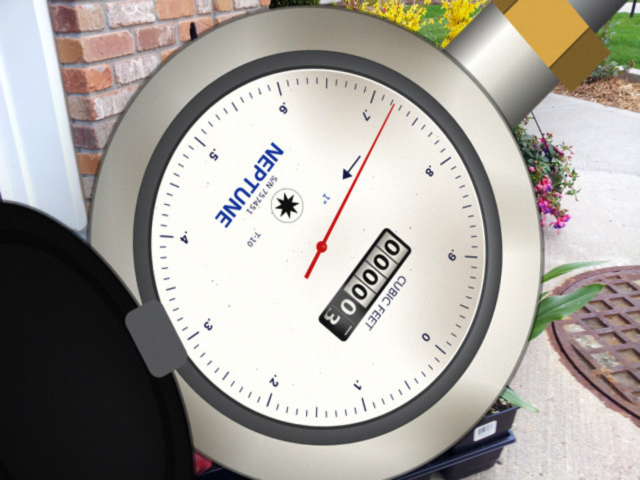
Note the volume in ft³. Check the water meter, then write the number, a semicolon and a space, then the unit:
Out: 2.72; ft³
